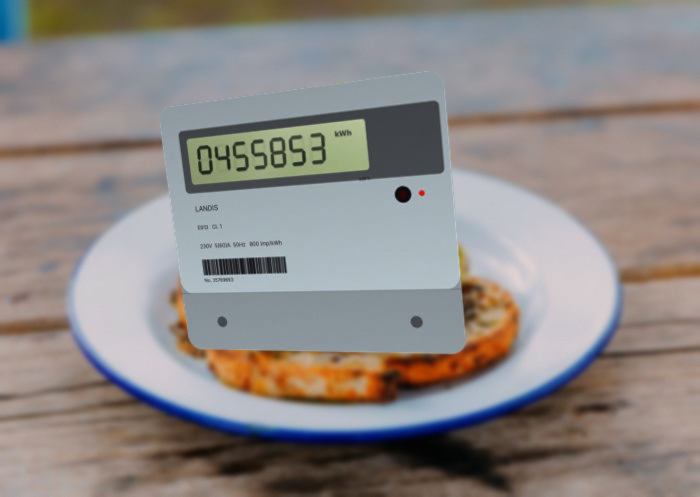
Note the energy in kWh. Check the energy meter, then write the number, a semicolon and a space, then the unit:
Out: 455853; kWh
